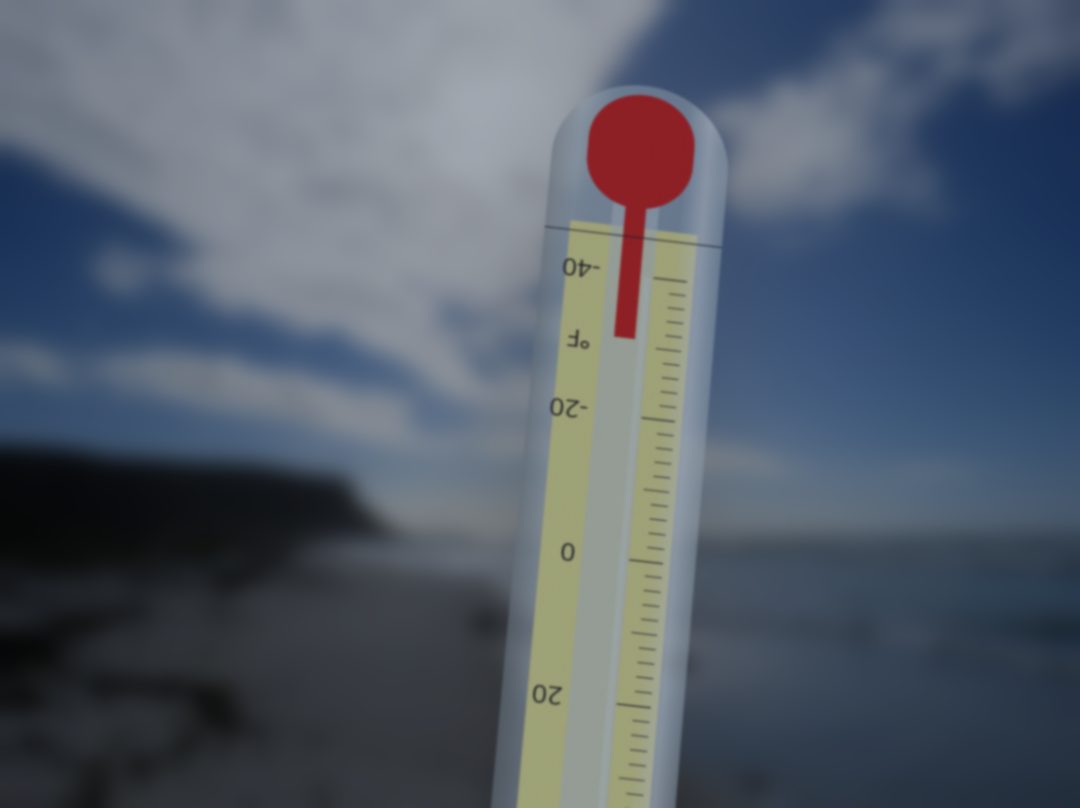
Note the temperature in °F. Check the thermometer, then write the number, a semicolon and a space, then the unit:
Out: -31; °F
